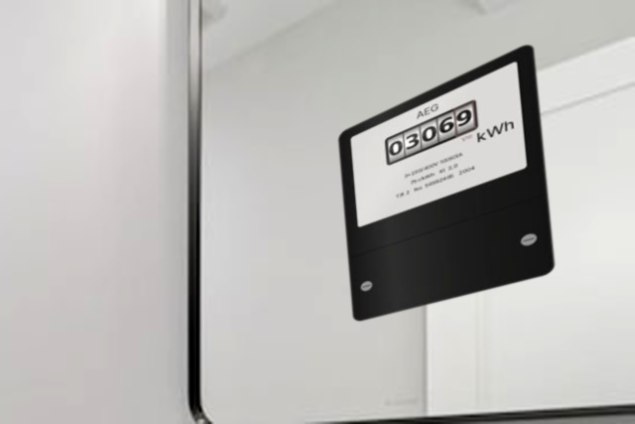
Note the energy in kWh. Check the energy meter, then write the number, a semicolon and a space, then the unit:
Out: 306.9; kWh
